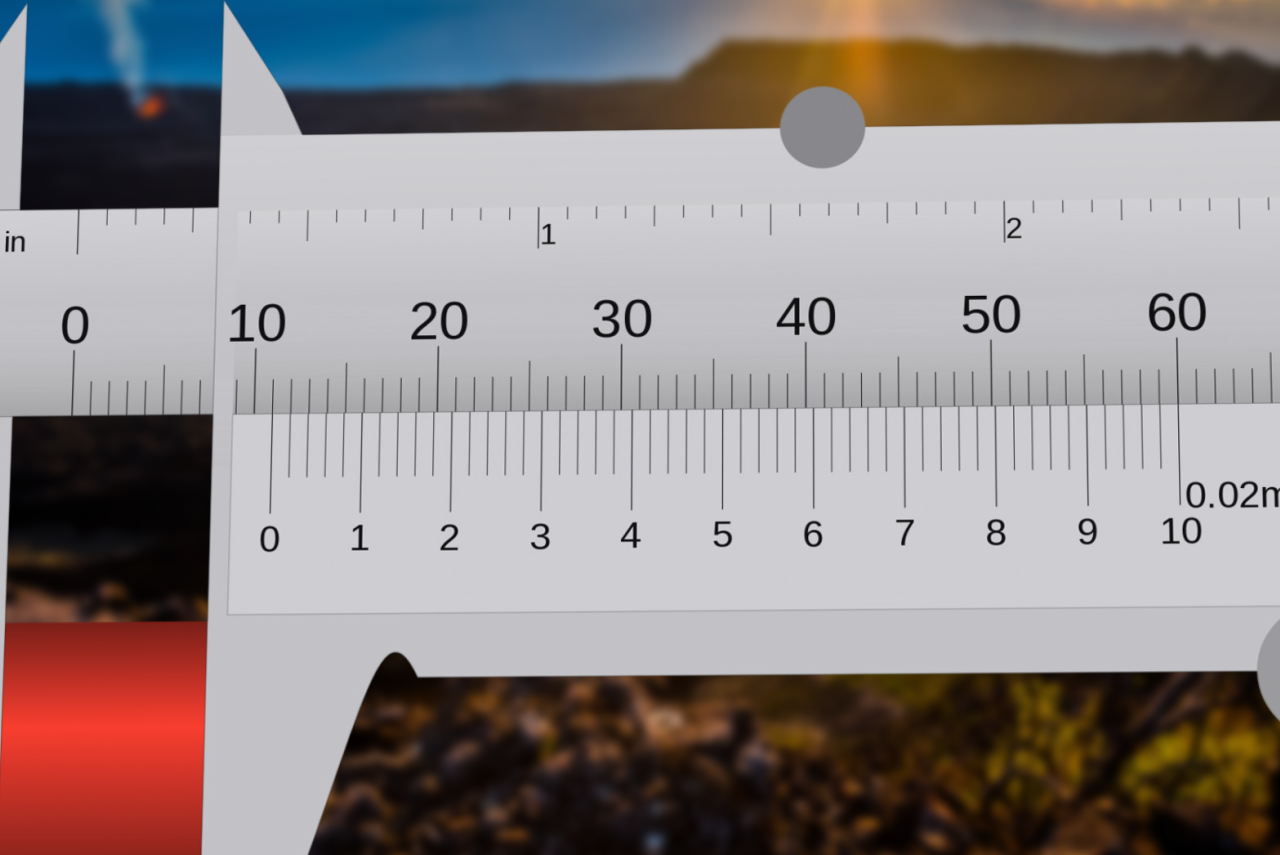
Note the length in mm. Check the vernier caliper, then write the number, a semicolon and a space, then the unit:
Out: 11.0; mm
